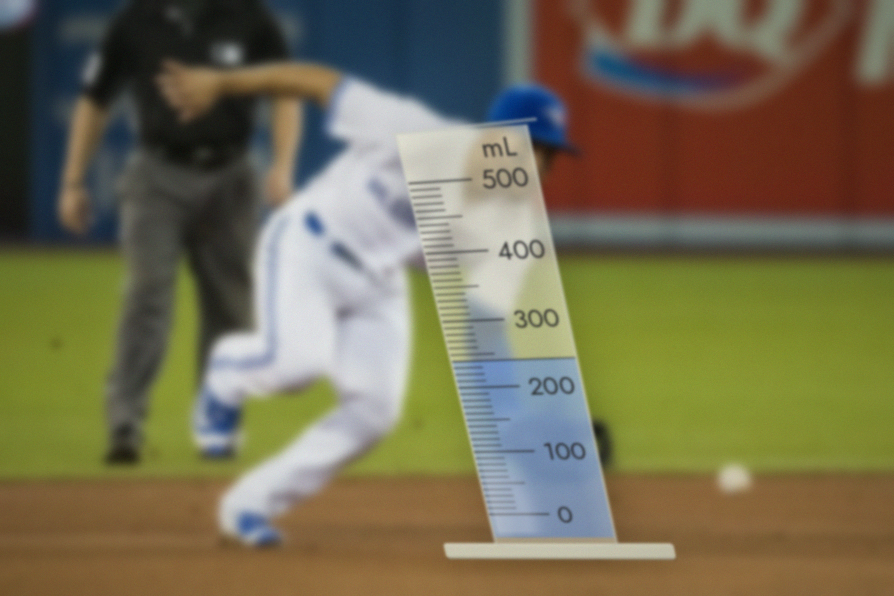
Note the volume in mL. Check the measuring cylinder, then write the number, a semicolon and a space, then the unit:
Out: 240; mL
